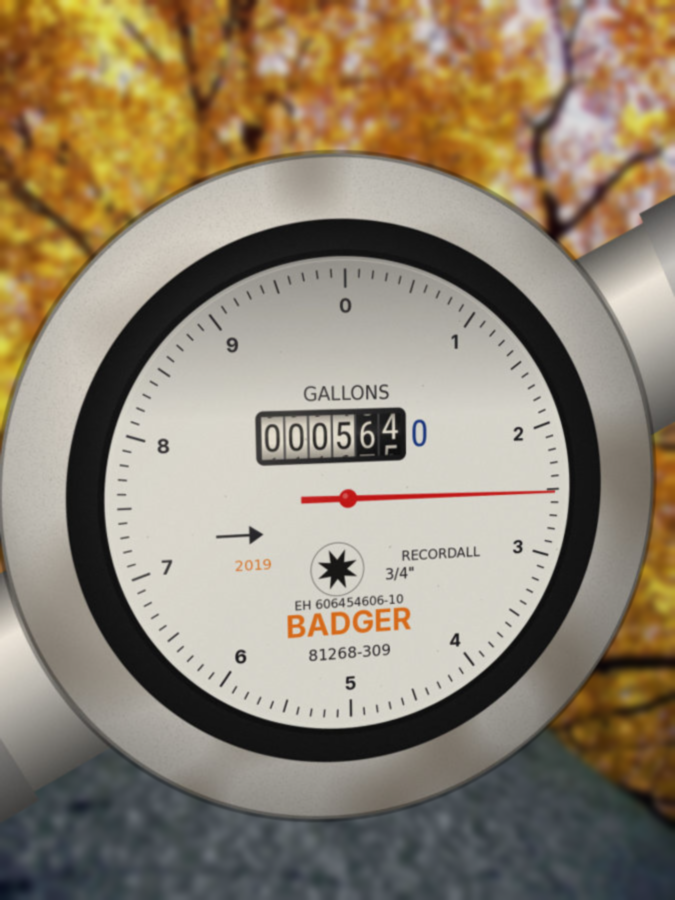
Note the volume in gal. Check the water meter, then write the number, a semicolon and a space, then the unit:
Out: 5642.5; gal
